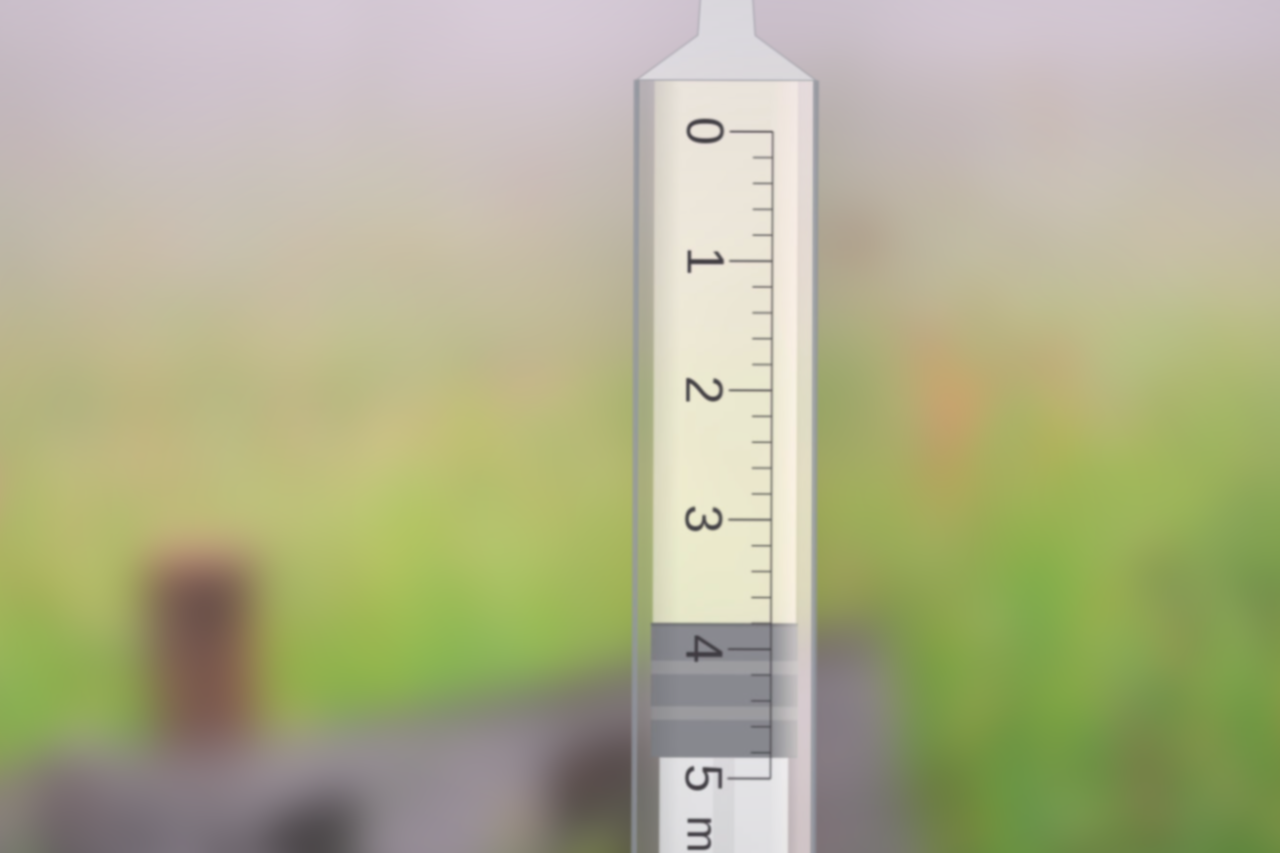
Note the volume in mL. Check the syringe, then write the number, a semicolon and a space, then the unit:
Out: 3.8; mL
